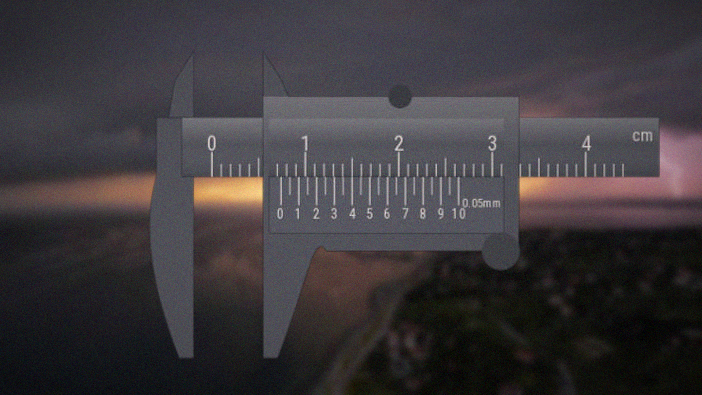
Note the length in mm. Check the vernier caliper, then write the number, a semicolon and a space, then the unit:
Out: 7.4; mm
